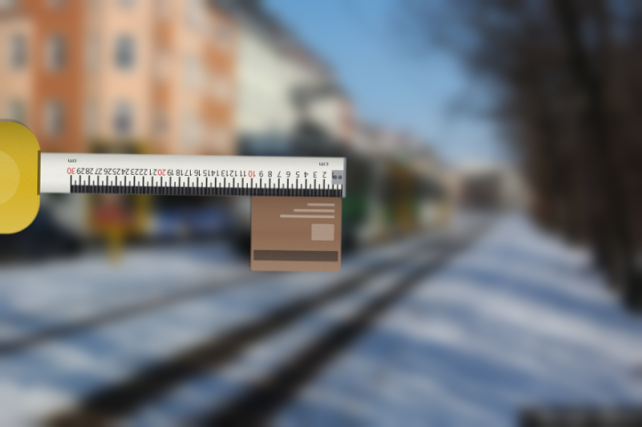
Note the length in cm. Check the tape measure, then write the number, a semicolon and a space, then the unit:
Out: 10; cm
